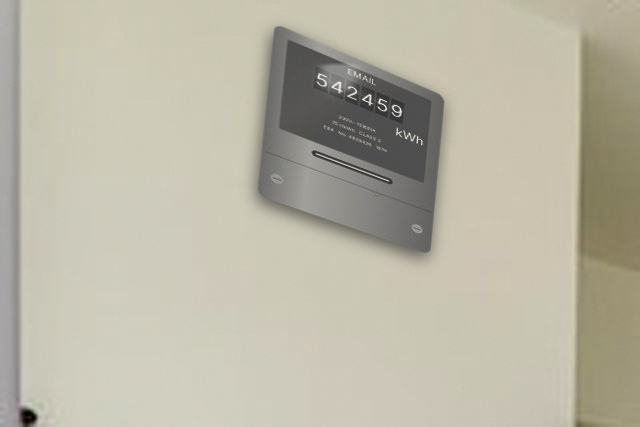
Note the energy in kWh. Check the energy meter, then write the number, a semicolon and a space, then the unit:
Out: 542459; kWh
